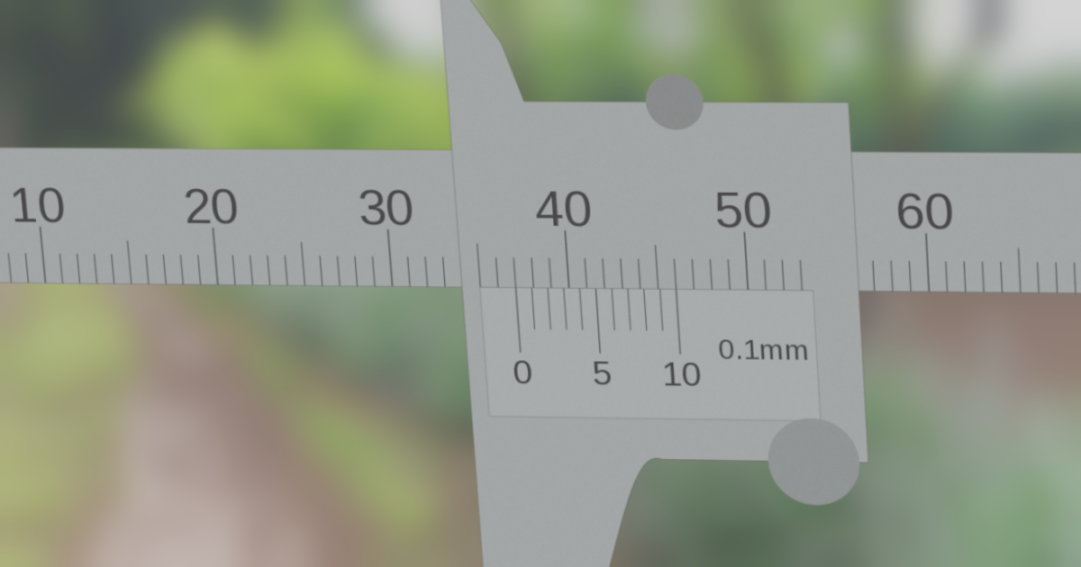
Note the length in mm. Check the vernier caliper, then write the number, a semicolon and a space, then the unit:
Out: 37.0; mm
